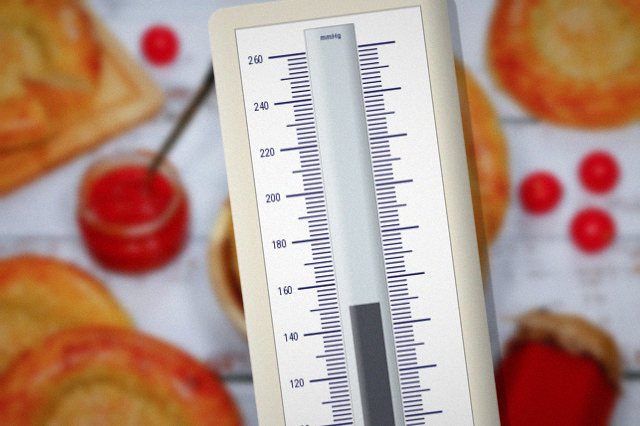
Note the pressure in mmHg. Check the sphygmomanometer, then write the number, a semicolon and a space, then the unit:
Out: 150; mmHg
